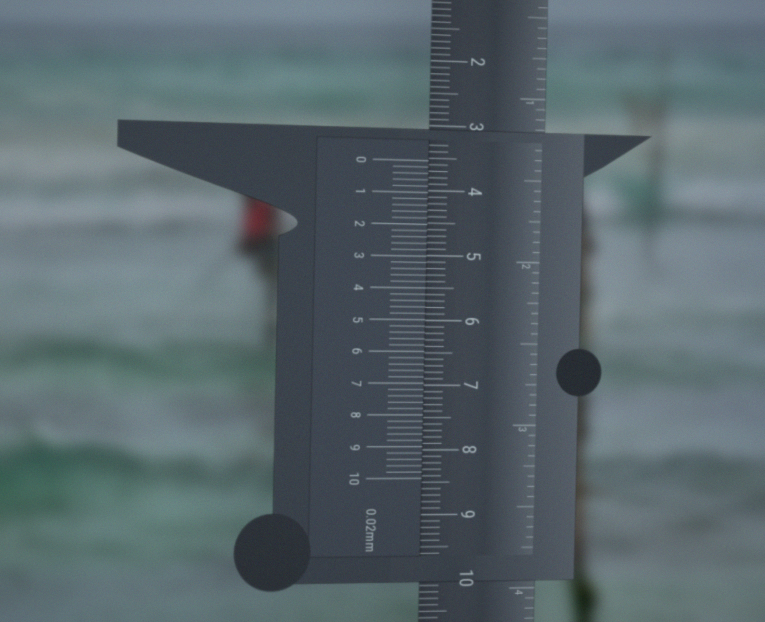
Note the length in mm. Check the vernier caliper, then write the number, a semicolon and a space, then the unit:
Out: 35.4; mm
